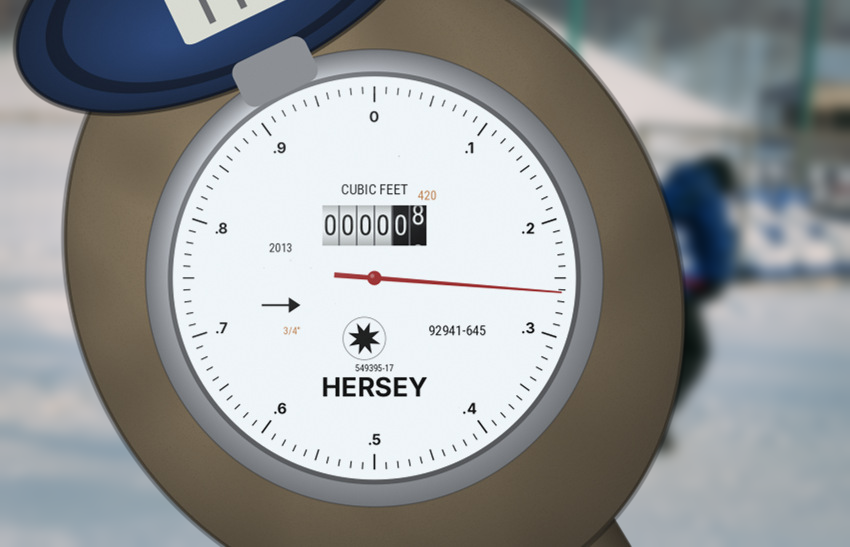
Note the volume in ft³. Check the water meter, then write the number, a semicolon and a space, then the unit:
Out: 8.26; ft³
